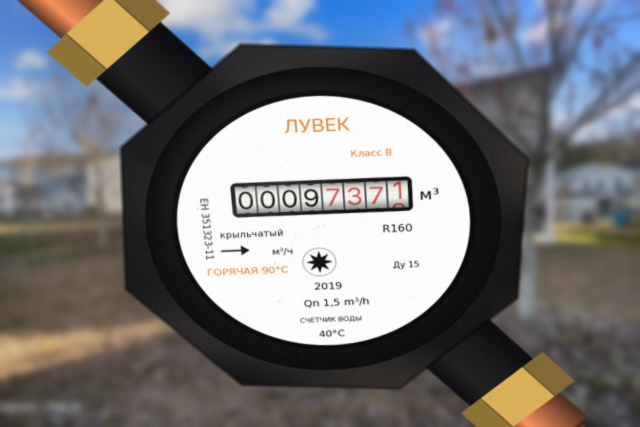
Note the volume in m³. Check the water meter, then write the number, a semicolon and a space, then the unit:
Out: 9.7371; m³
